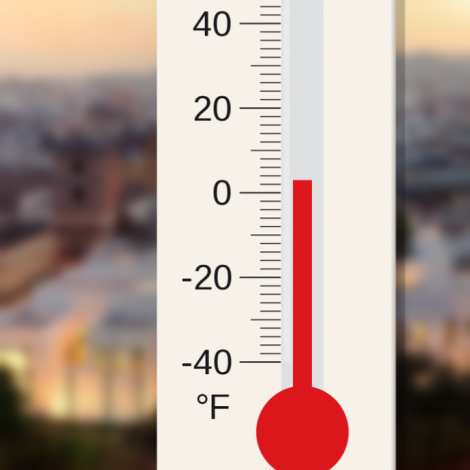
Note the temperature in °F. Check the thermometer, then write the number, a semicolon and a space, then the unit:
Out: 3; °F
